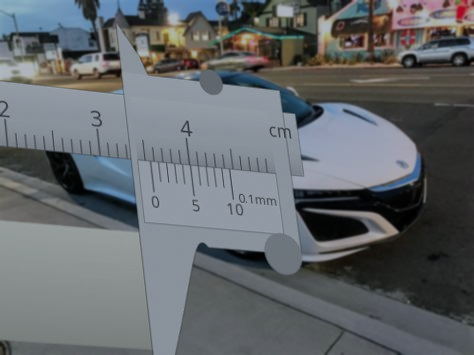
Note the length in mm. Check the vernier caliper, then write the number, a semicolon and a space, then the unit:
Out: 35.6; mm
